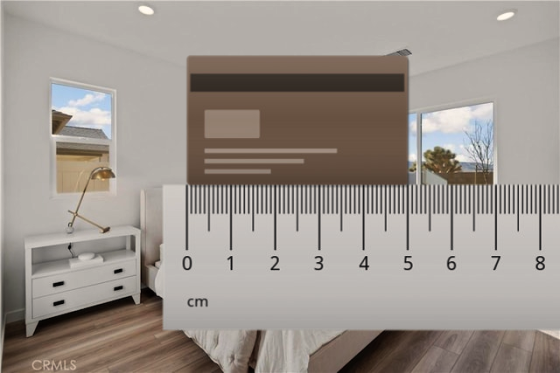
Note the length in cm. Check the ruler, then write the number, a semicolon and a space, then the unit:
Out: 5; cm
